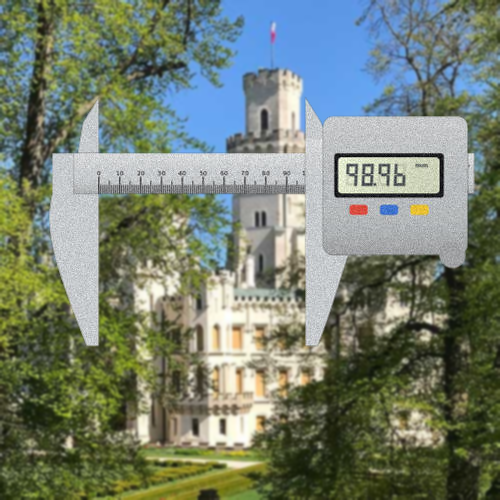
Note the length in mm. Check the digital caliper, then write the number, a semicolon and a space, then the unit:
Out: 98.96; mm
